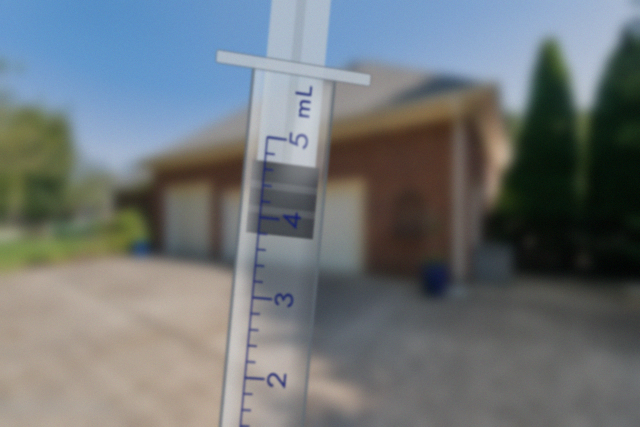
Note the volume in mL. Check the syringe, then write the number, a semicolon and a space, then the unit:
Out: 3.8; mL
